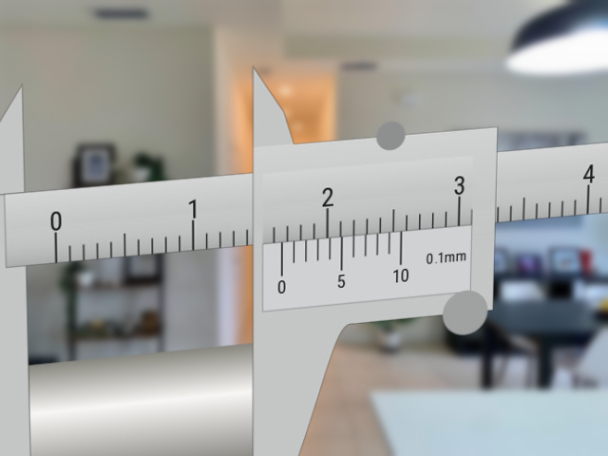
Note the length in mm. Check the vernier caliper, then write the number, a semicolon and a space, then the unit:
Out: 16.6; mm
